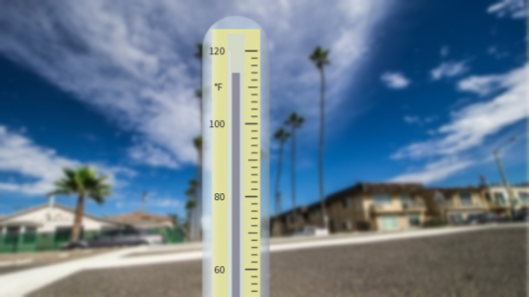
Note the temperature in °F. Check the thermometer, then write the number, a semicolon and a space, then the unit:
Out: 114; °F
